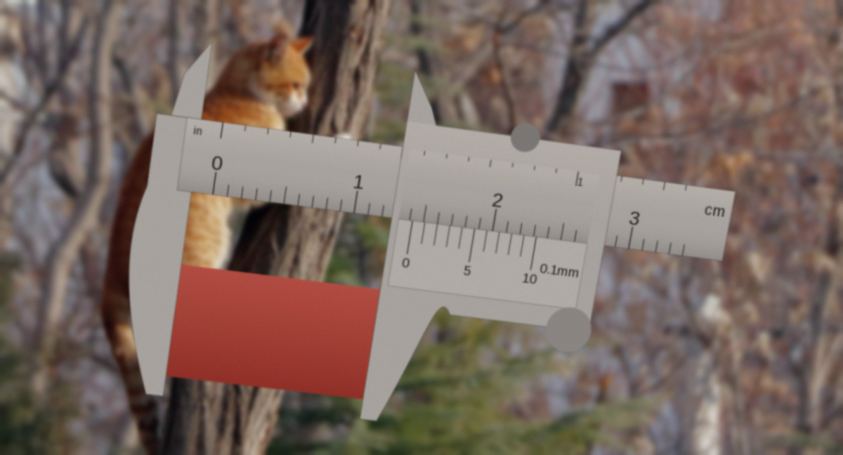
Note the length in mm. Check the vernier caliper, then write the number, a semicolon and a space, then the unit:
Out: 14.2; mm
